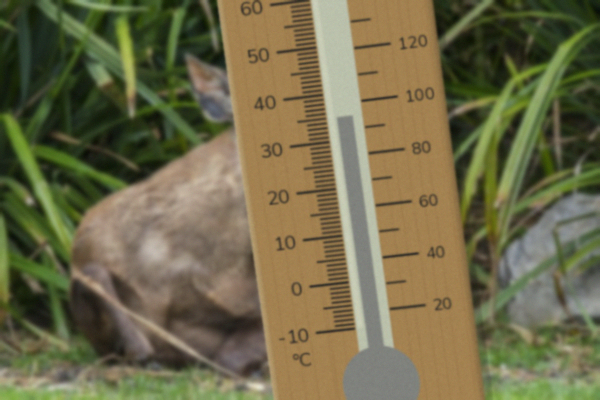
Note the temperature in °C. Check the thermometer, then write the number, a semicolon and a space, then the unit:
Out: 35; °C
